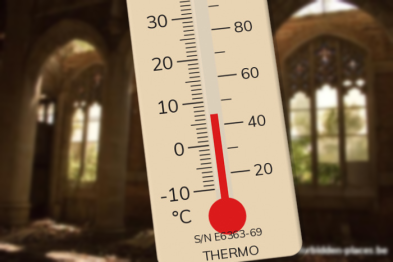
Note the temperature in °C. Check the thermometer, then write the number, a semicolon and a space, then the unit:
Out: 7; °C
